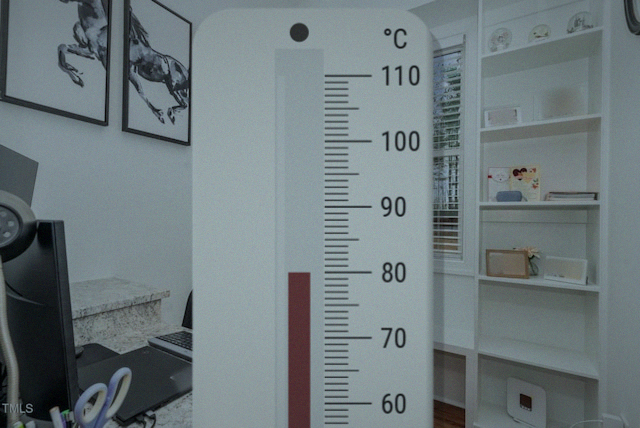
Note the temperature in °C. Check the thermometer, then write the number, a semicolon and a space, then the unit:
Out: 80; °C
